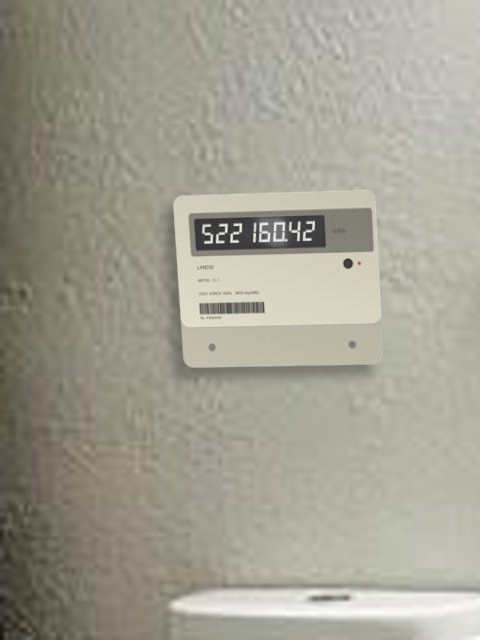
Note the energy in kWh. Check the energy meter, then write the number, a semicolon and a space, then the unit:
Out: 522160.42; kWh
